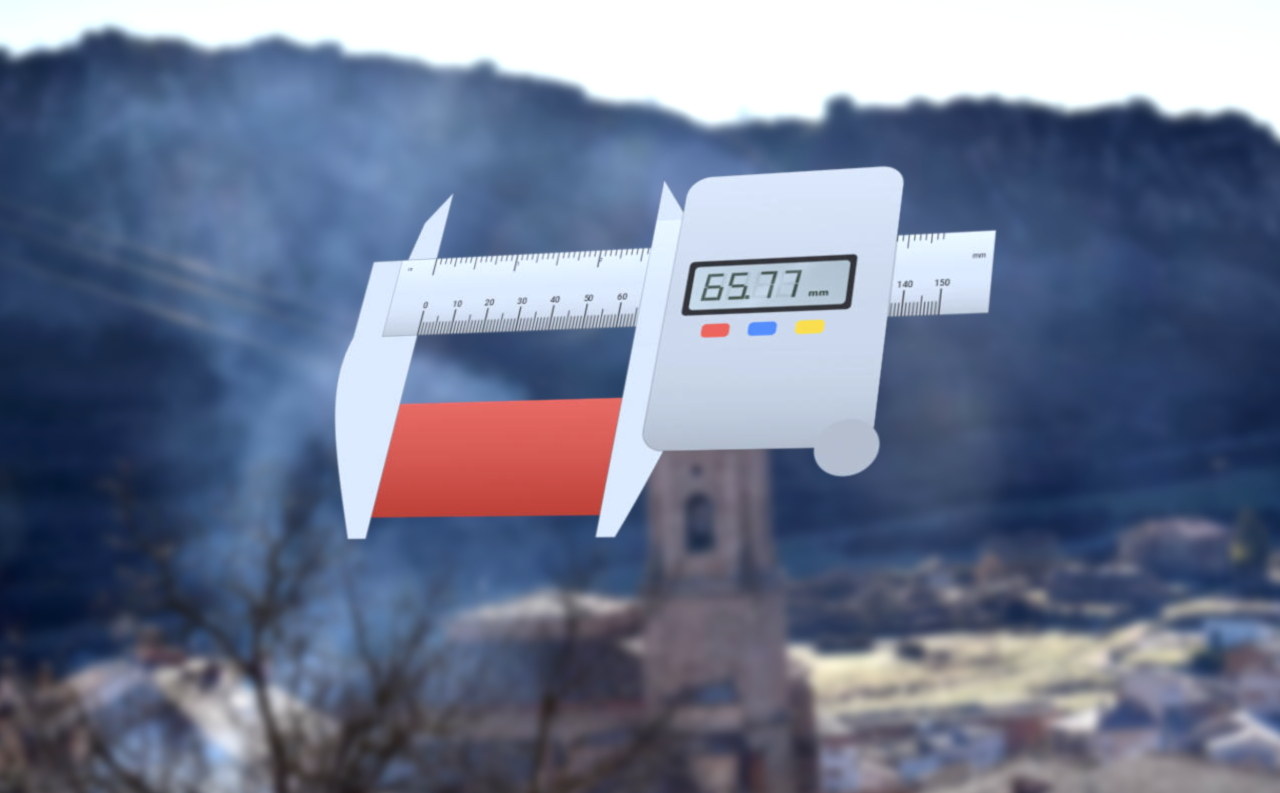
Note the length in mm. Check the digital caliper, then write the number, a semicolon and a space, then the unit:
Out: 65.77; mm
